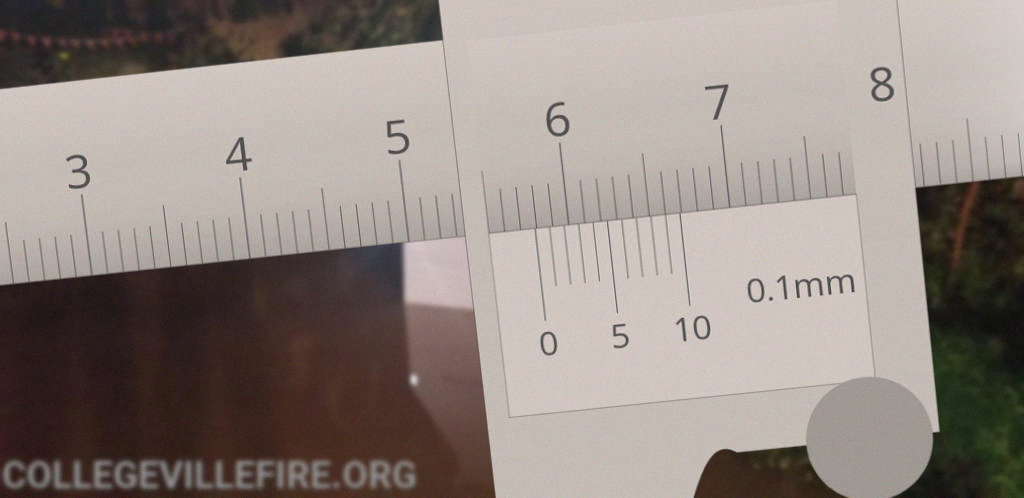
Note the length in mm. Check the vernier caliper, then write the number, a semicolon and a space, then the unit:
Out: 57.9; mm
